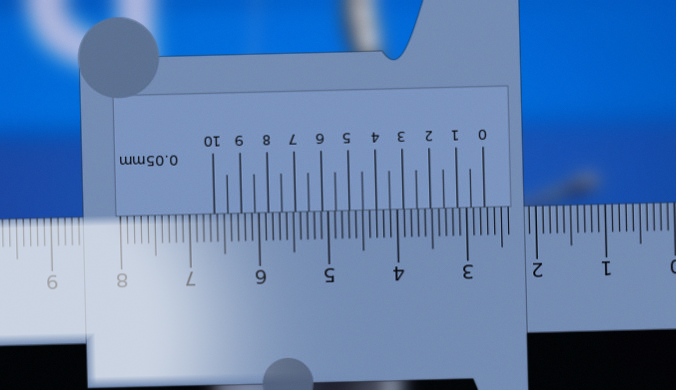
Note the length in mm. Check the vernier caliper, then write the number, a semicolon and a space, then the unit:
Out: 27.4; mm
